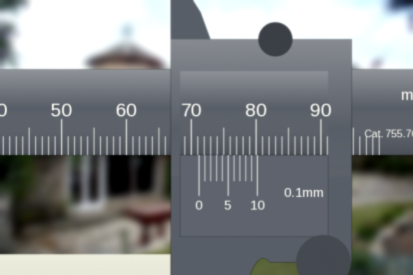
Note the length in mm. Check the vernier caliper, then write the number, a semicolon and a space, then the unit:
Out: 71.2; mm
